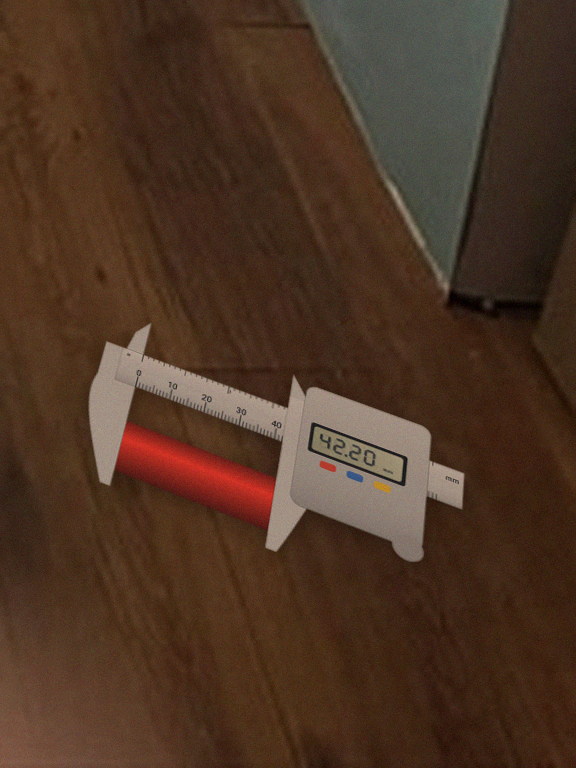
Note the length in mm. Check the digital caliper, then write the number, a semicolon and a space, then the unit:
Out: 42.20; mm
